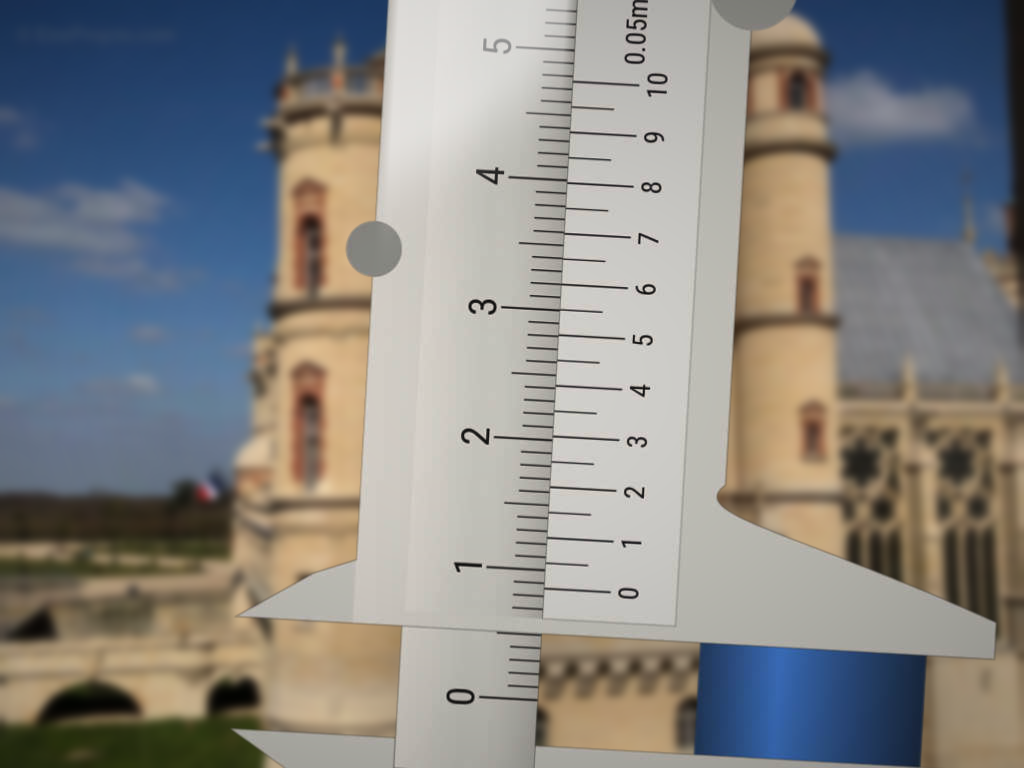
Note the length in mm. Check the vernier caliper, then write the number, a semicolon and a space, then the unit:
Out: 8.6; mm
